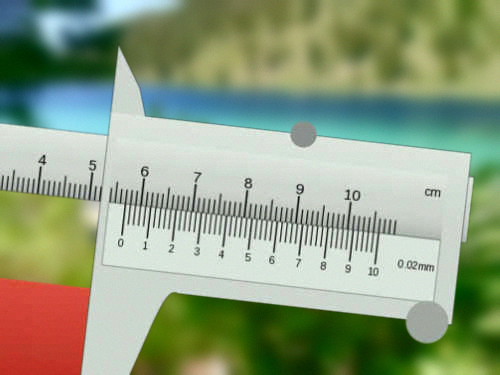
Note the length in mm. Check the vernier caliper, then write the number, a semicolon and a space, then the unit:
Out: 57.0; mm
